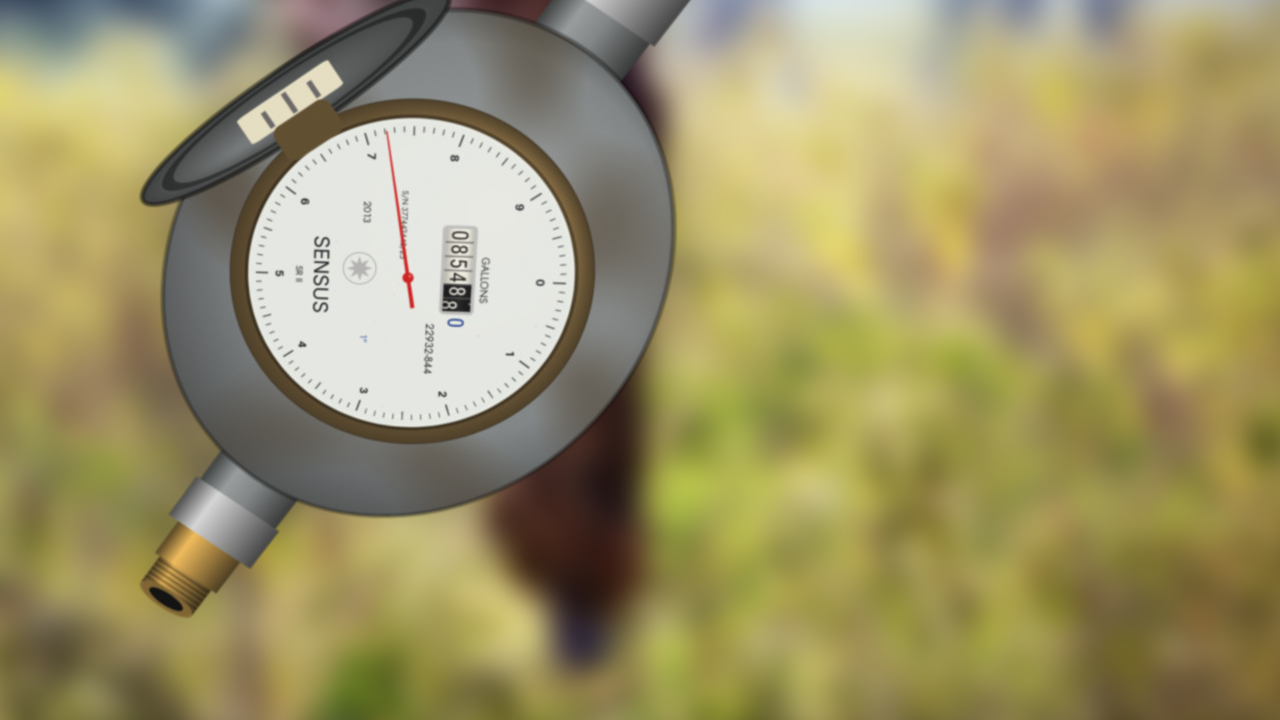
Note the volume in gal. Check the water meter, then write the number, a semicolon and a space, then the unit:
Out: 854877.2; gal
